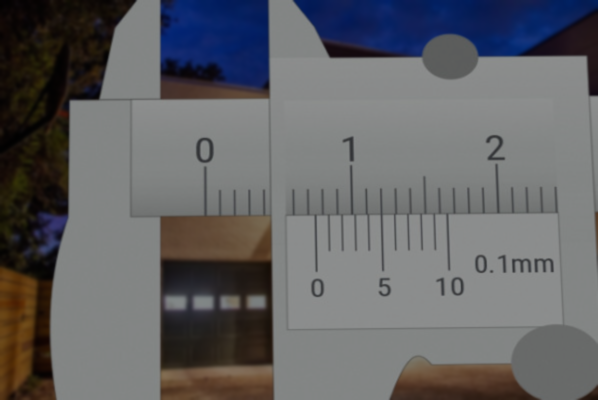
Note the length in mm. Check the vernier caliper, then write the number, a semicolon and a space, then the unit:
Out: 7.5; mm
